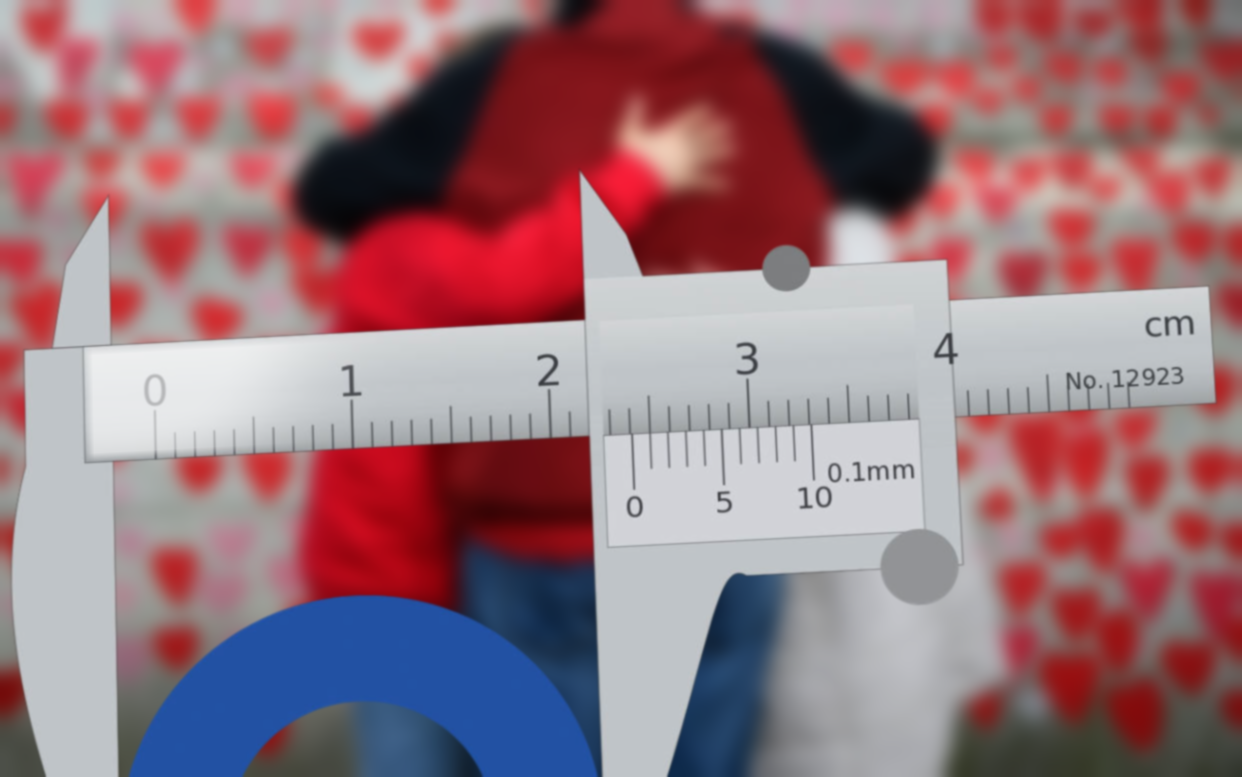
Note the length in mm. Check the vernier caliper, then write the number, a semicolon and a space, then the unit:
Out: 24.1; mm
